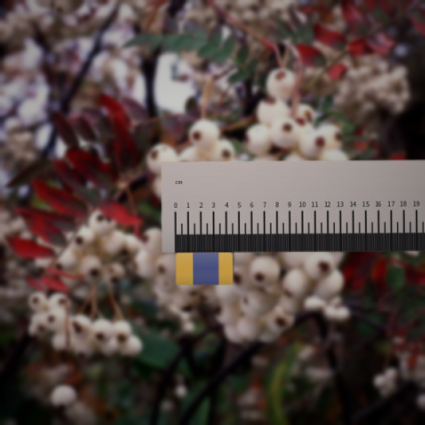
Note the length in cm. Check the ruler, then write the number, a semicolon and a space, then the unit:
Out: 4.5; cm
